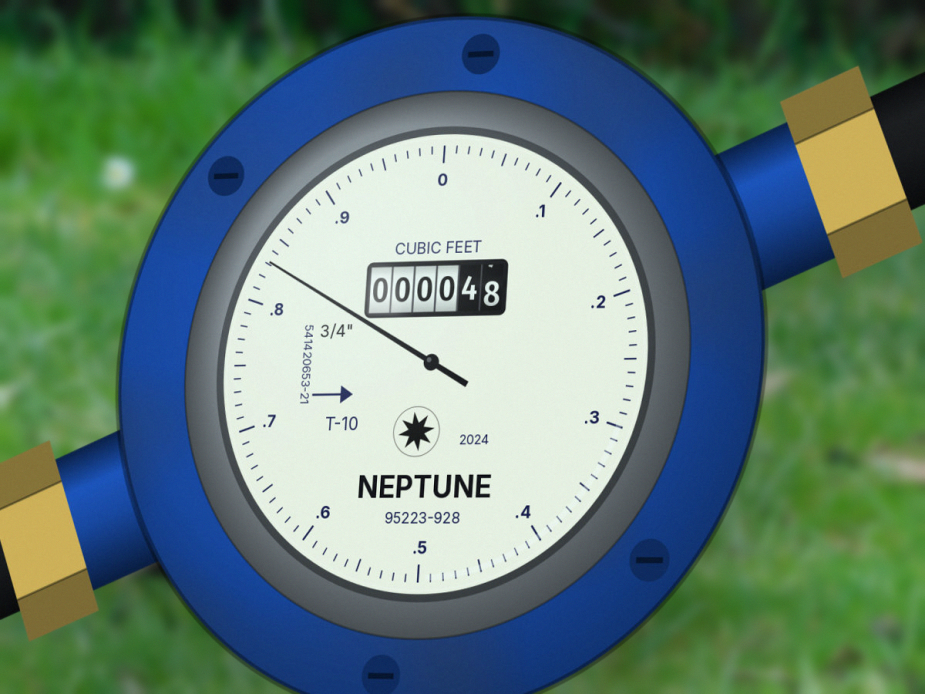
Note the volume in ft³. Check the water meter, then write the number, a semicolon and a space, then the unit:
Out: 47.83; ft³
